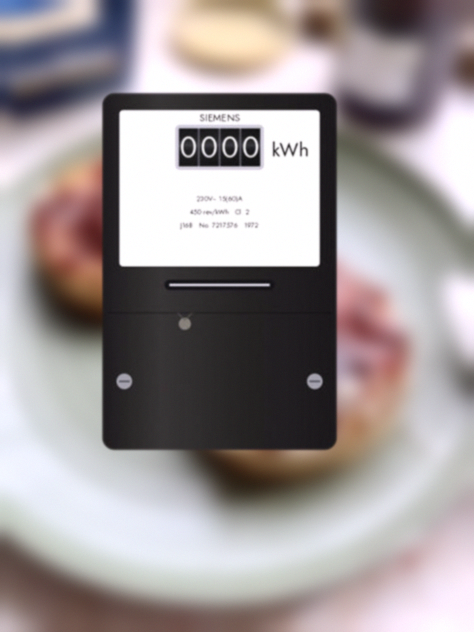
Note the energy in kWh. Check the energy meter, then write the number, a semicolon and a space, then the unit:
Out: 0; kWh
